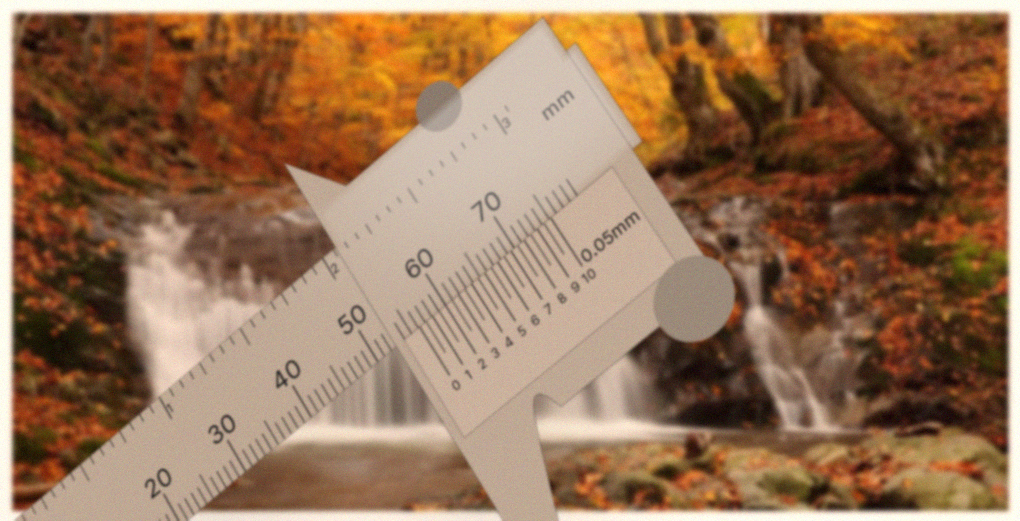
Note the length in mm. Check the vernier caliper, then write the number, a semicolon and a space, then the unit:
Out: 56.2; mm
